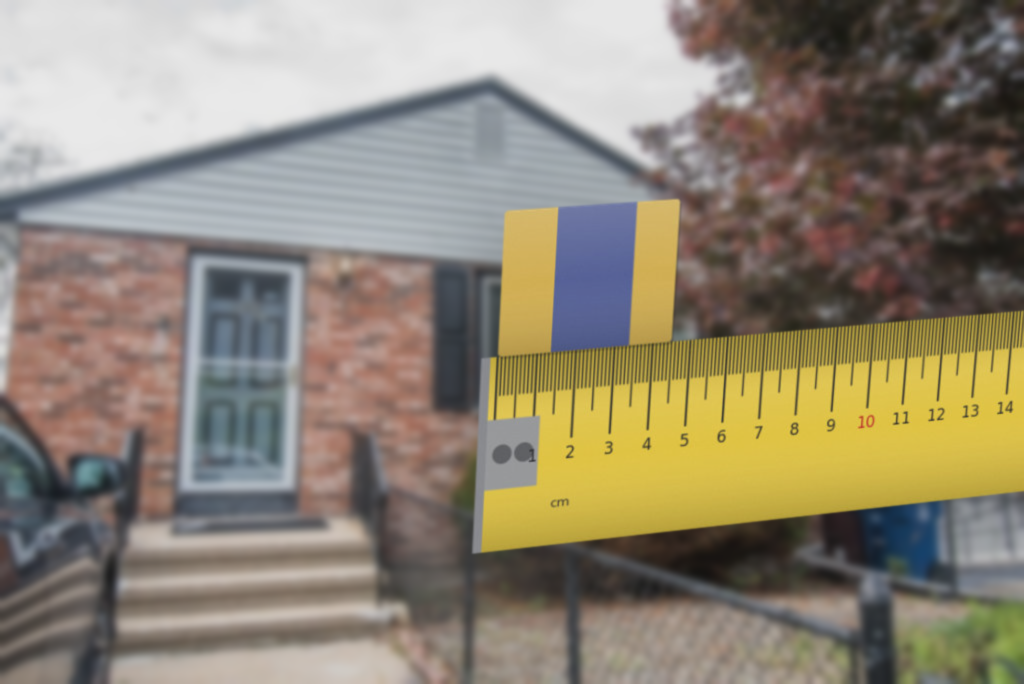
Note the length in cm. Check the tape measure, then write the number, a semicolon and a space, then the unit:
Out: 4.5; cm
